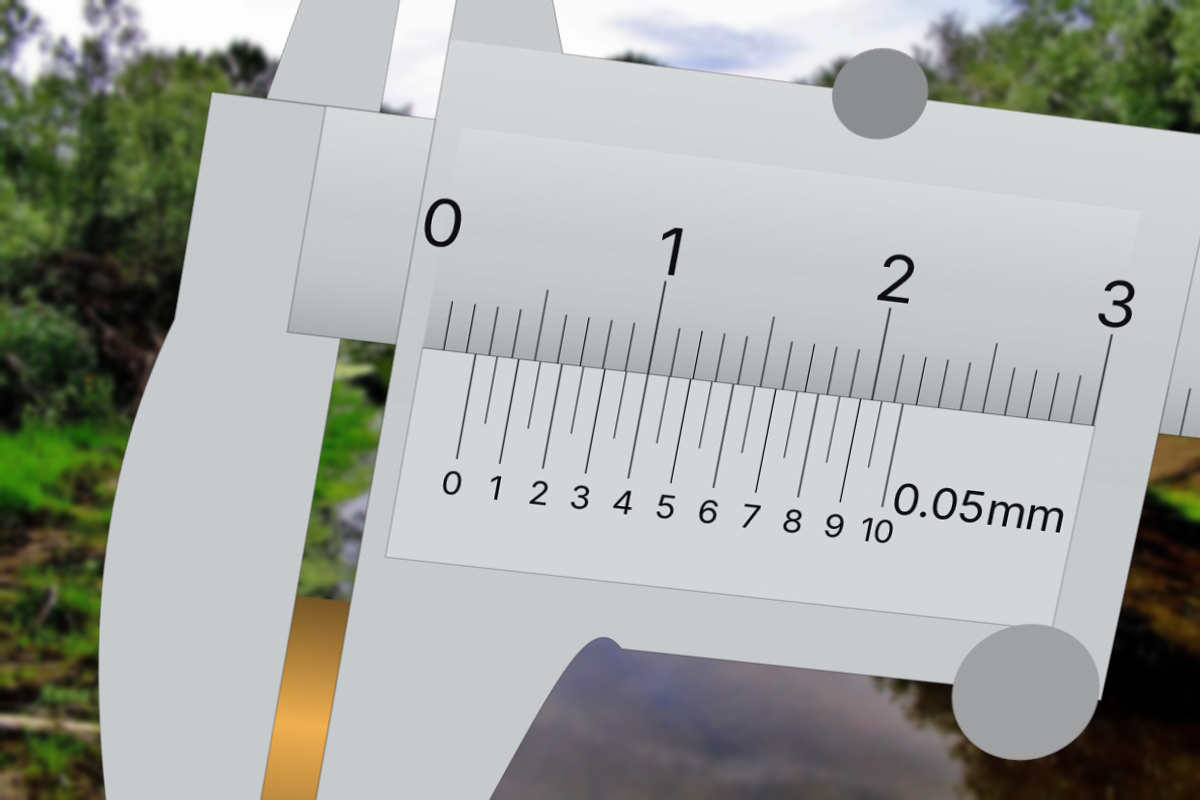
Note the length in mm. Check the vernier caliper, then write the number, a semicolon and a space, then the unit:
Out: 2.4; mm
